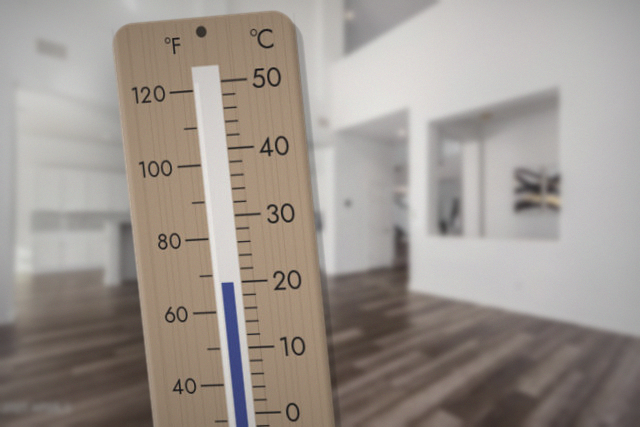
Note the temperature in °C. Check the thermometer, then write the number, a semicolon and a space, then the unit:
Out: 20; °C
